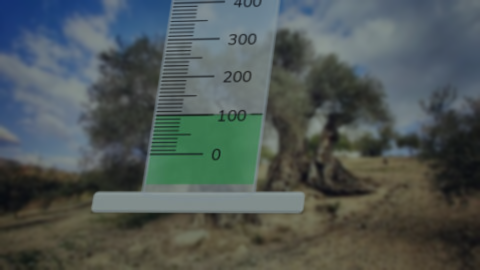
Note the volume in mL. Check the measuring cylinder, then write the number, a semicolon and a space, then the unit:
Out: 100; mL
